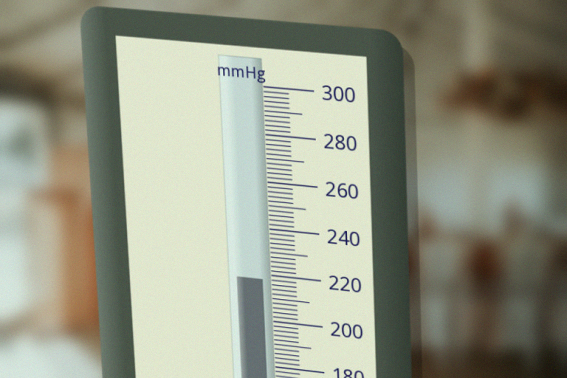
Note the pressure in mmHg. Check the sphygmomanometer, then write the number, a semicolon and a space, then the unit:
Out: 218; mmHg
